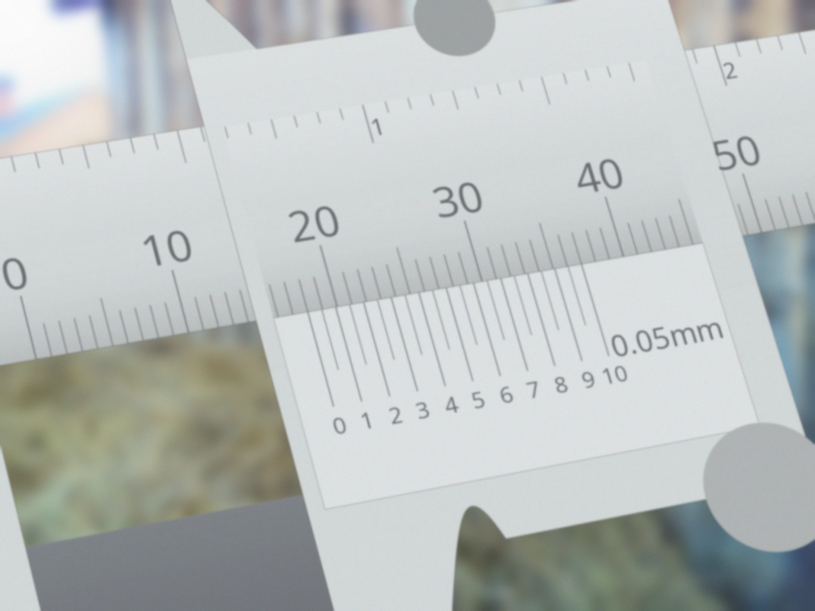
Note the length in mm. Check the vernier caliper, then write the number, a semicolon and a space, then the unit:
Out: 18.0; mm
